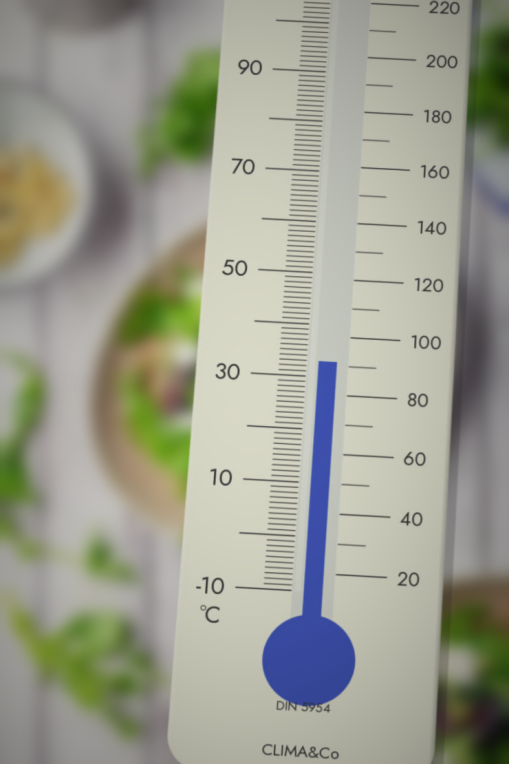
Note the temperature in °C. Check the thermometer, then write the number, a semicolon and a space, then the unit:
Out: 33; °C
